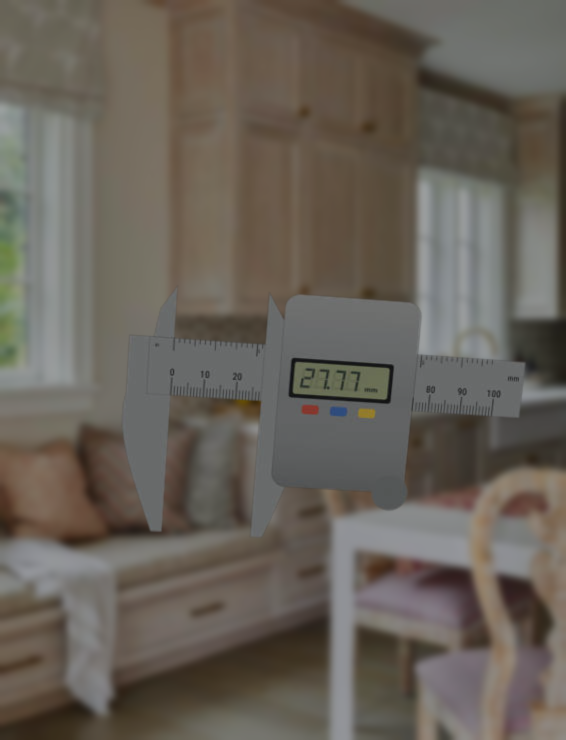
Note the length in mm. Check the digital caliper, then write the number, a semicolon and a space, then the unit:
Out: 27.77; mm
